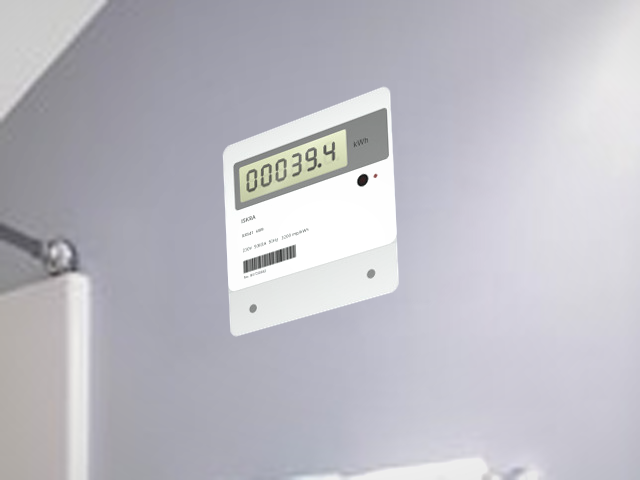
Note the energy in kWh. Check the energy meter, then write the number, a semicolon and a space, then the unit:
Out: 39.4; kWh
